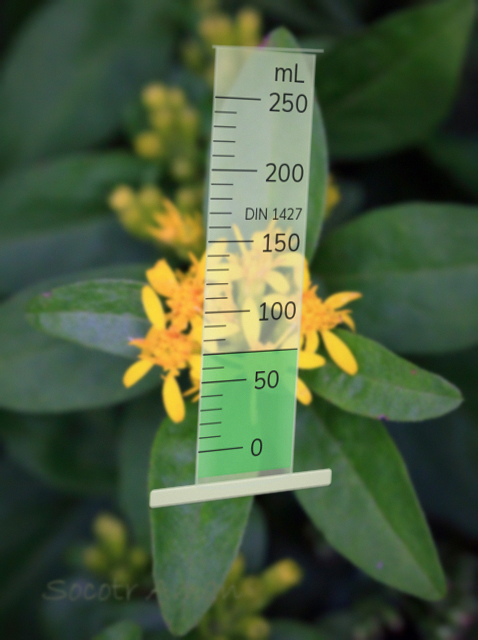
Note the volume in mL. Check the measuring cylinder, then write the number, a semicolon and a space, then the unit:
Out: 70; mL
